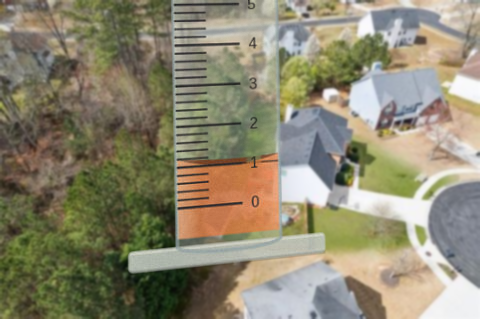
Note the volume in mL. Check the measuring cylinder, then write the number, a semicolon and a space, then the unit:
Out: 1; mL
